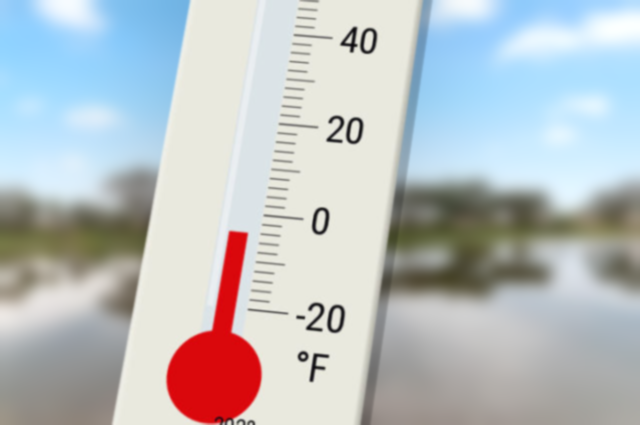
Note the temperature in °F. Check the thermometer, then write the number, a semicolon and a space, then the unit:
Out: -4; °F
